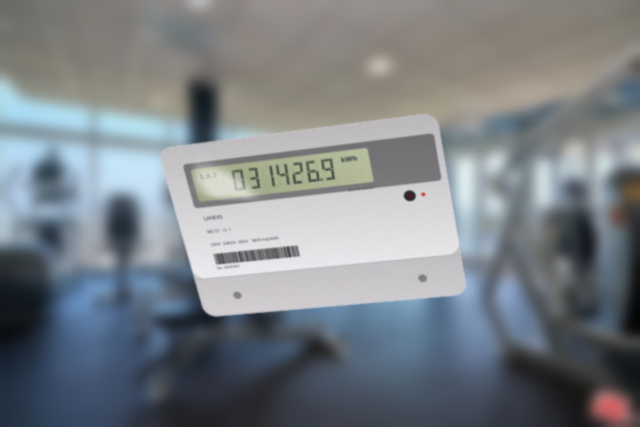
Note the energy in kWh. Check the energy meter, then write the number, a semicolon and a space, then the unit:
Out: 31426.9; kWh
